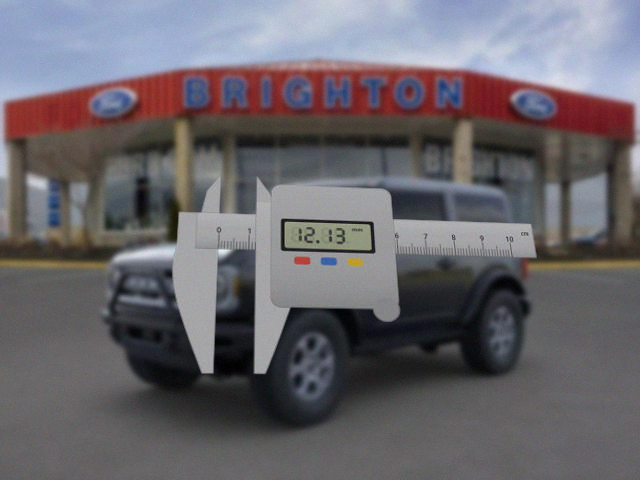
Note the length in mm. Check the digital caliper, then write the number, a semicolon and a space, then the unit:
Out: 12.13; mm
